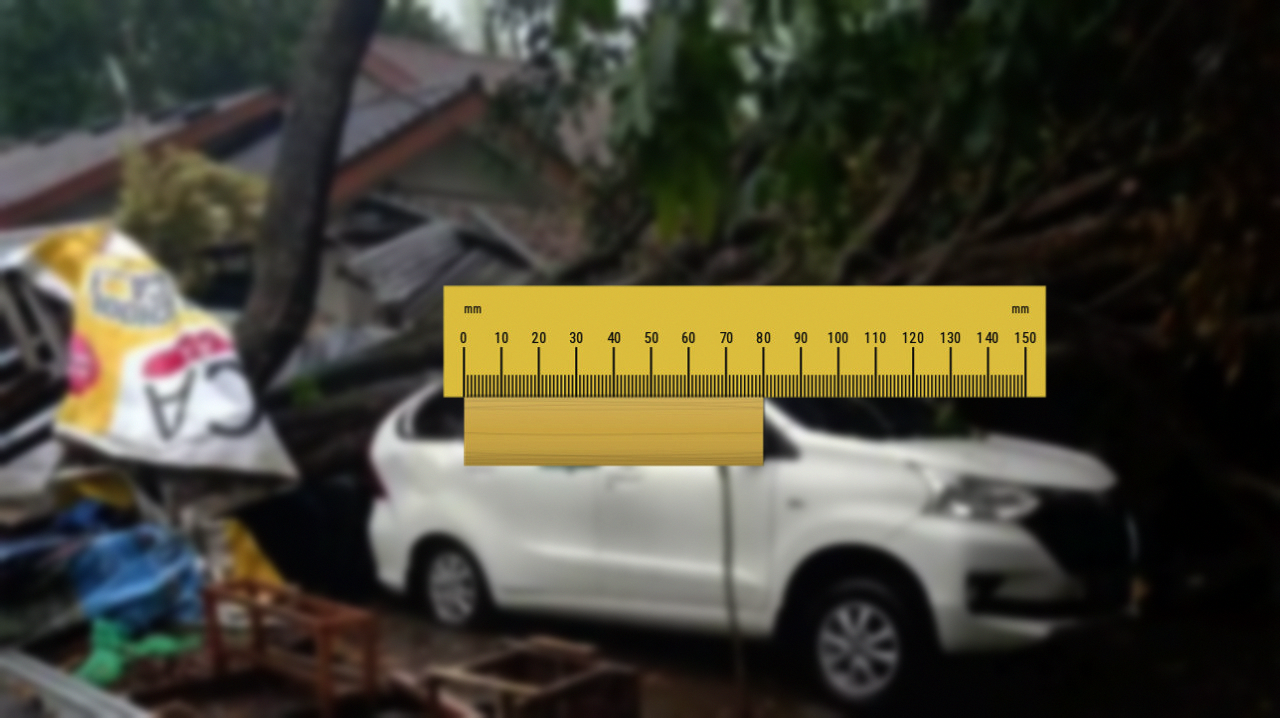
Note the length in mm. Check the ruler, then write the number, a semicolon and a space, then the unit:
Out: 80; mm
